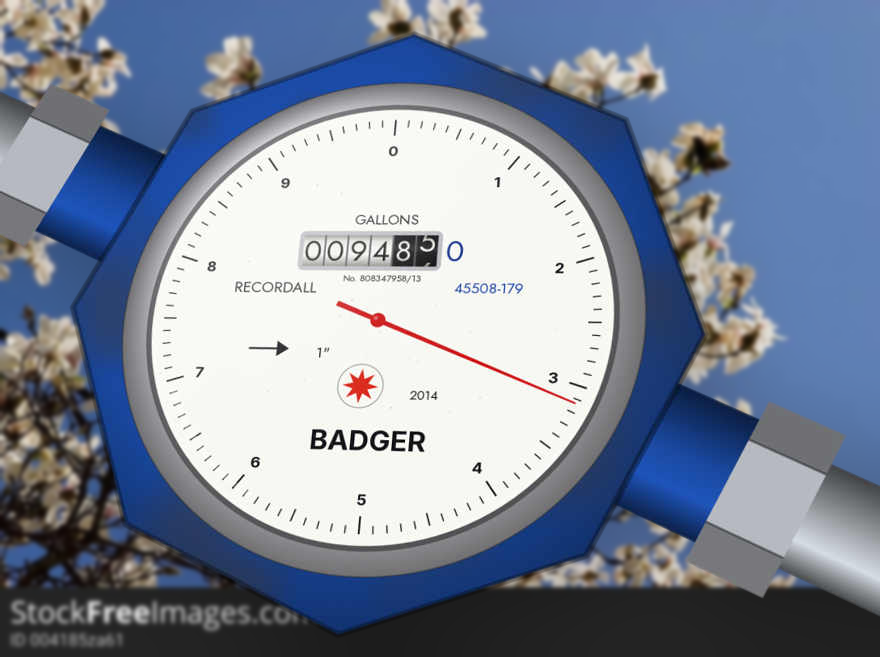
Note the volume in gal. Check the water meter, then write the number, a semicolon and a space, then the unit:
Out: 94853.1; gal
